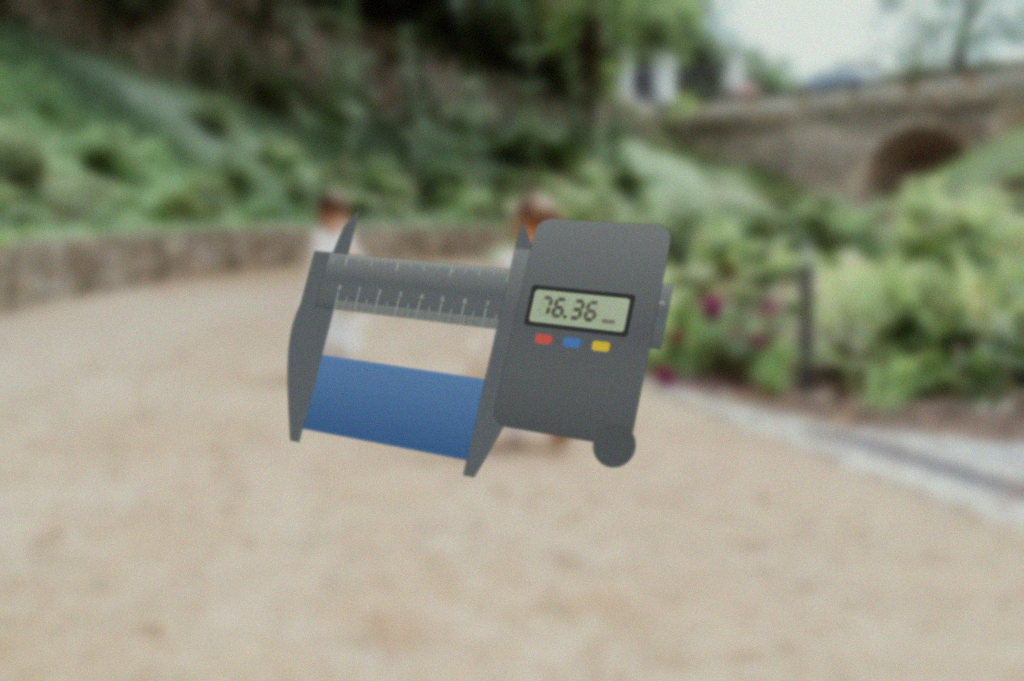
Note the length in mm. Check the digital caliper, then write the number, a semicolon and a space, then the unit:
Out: 76.36; mm
